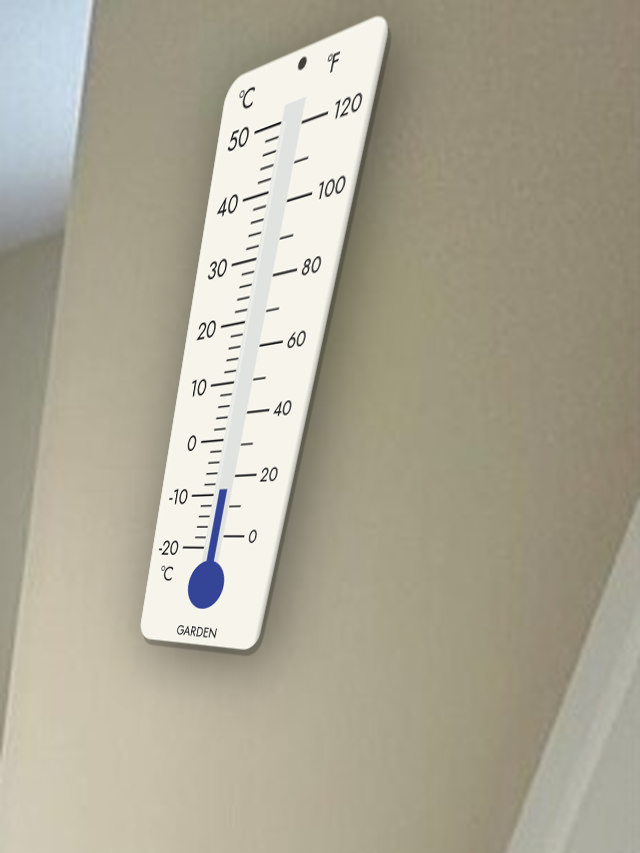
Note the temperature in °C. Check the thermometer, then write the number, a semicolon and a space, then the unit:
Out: -9; °C
